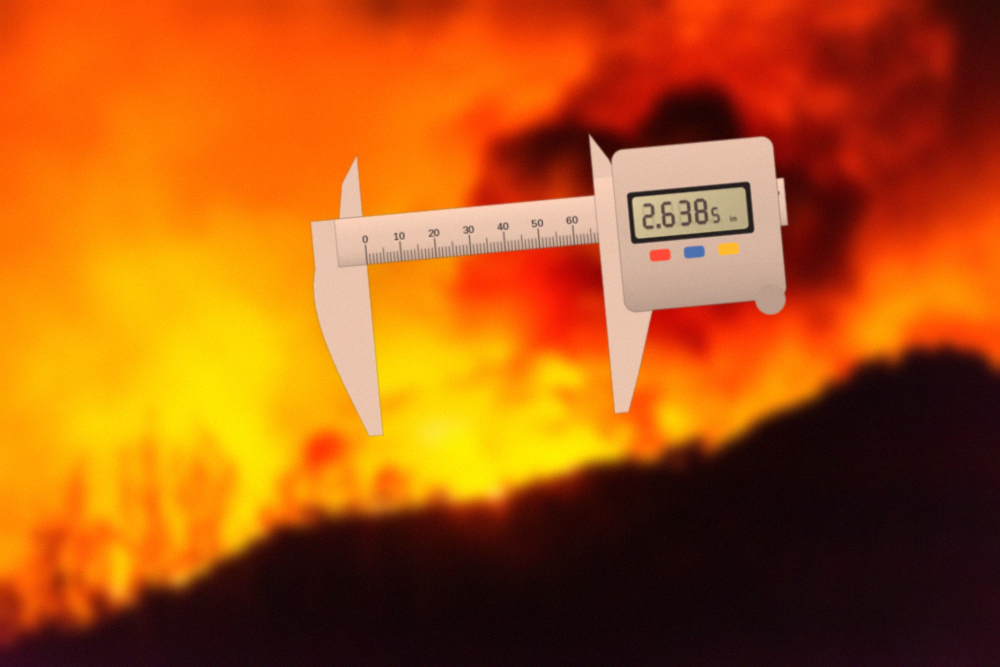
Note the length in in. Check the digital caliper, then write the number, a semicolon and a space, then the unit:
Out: 2.6385; in
